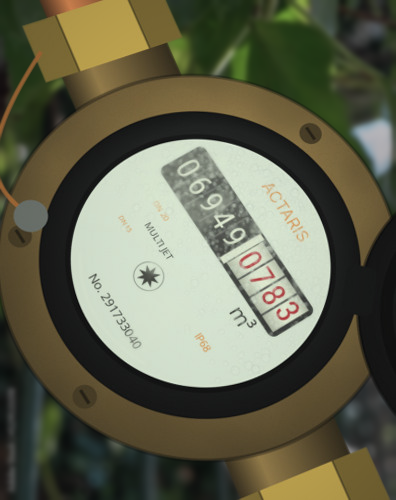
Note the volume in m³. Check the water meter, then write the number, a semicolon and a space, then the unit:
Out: 6949.0783; m³
